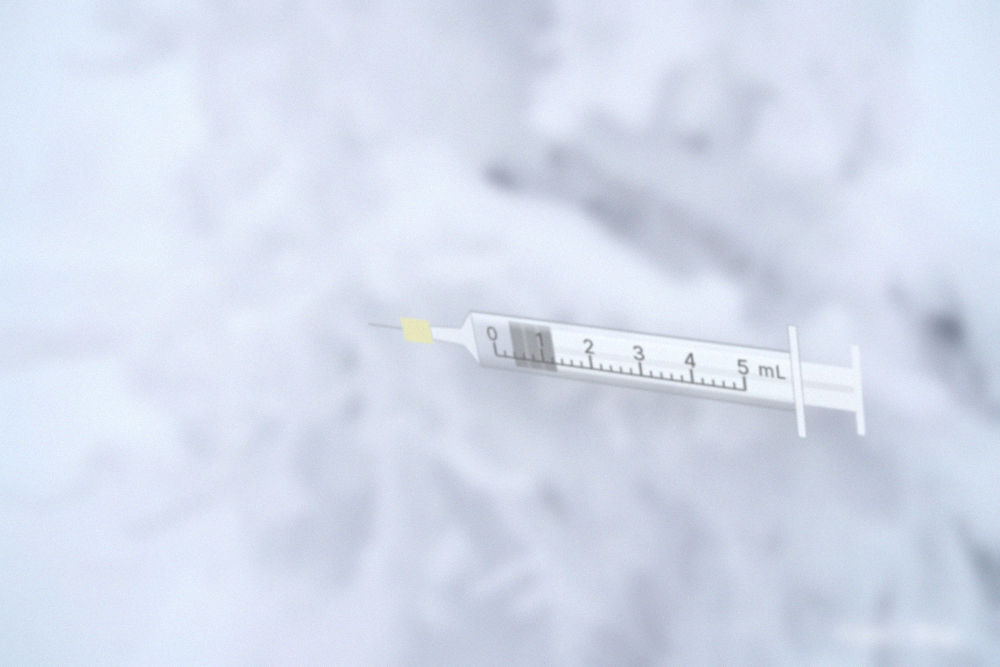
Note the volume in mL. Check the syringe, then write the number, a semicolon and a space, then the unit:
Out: 0.4; mL
